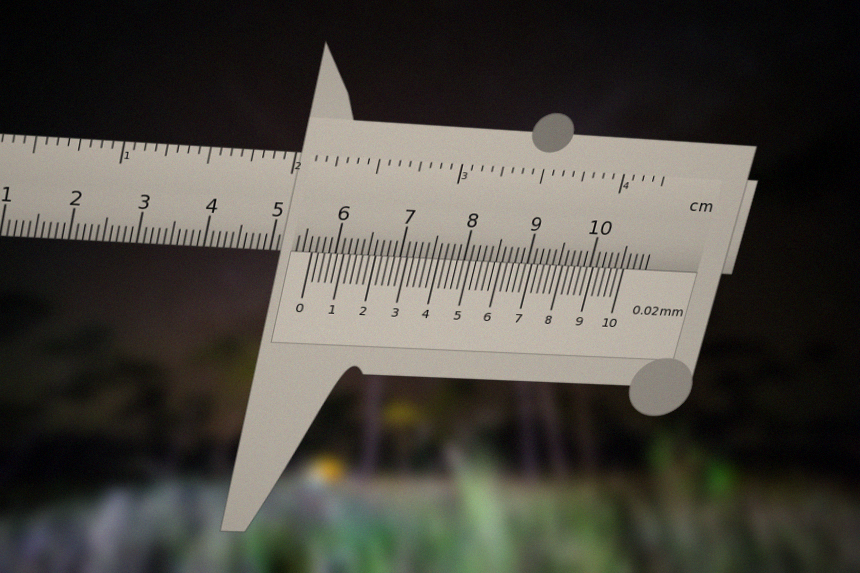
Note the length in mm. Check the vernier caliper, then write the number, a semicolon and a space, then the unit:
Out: 56.4; mm
